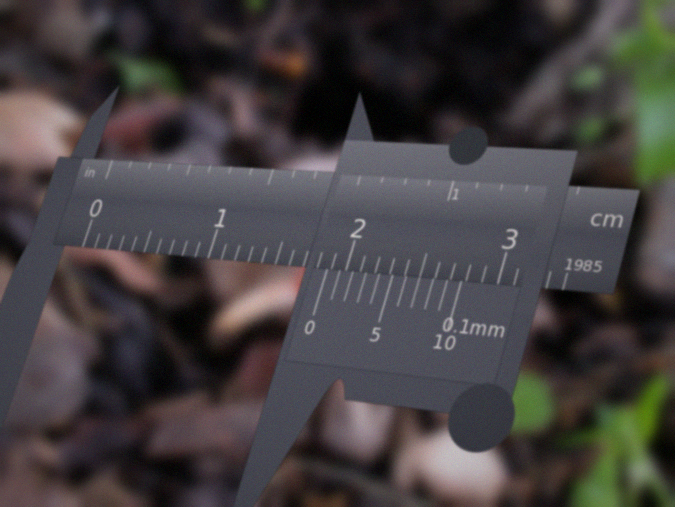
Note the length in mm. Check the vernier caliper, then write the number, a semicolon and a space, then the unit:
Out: 18.7; mm
